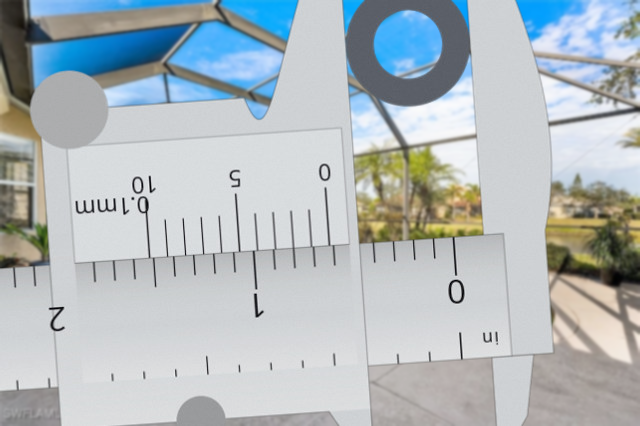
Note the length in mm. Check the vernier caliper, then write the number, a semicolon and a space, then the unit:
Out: 6.2; mm
